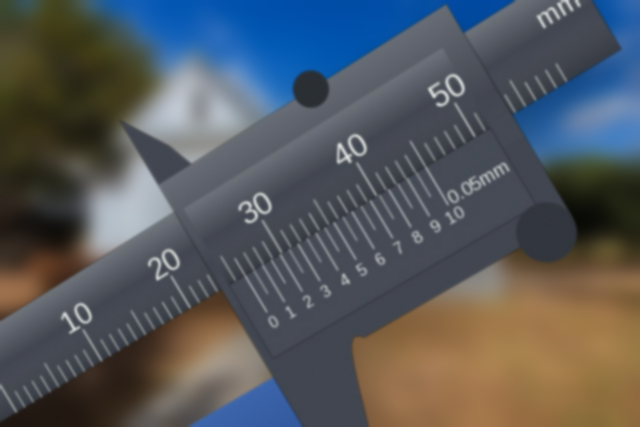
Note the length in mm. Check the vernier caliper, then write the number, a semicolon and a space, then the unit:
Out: 26.0; mm
